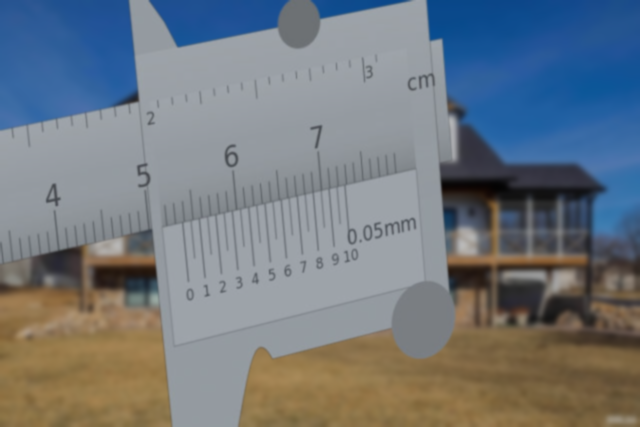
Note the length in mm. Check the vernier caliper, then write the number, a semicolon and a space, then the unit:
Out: 53.8; mm
